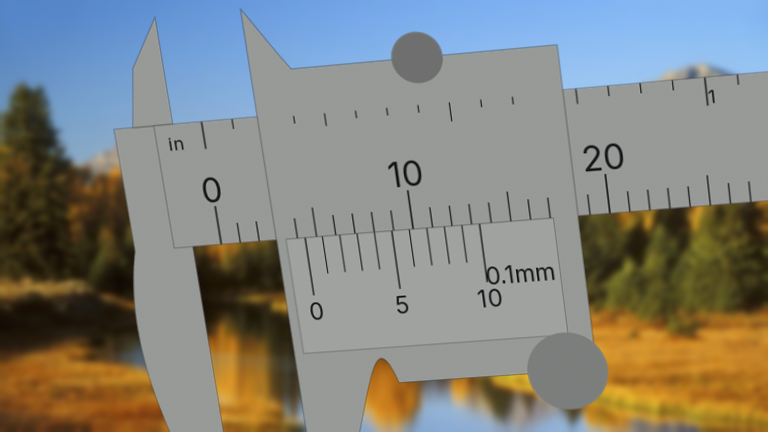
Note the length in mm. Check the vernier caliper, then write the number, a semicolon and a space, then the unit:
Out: 4.4; mm
